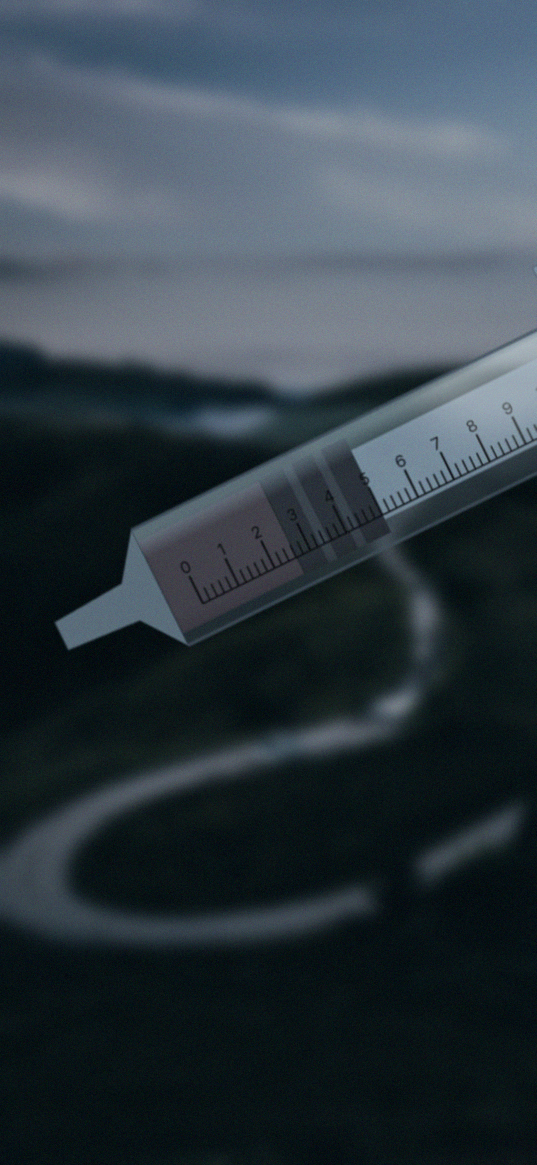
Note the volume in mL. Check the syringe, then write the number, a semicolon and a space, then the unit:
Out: 2.6; mL
